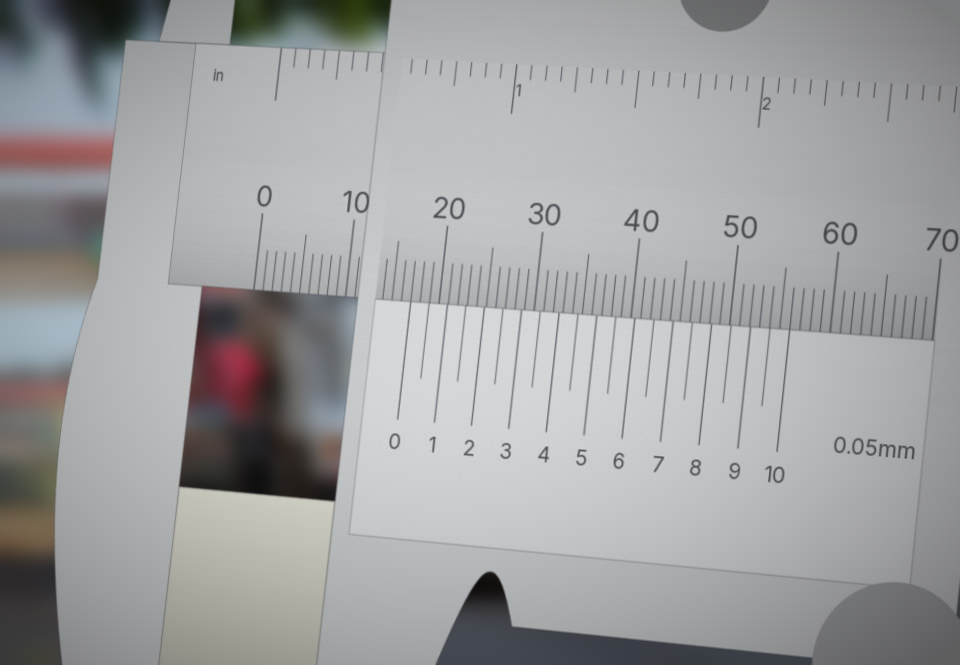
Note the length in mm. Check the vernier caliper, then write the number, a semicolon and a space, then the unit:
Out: 17.0; mm
